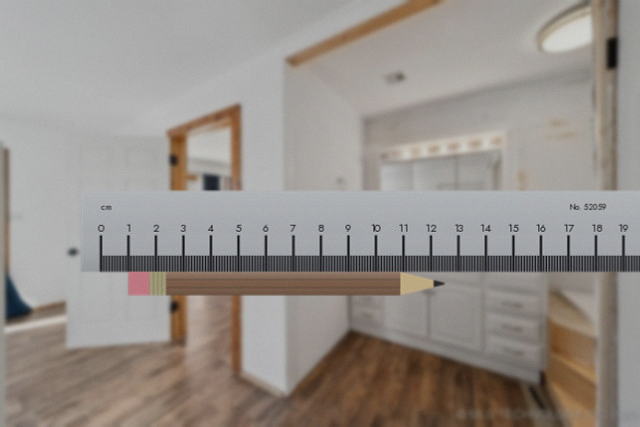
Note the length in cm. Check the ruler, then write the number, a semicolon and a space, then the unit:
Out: 11.5; cm
